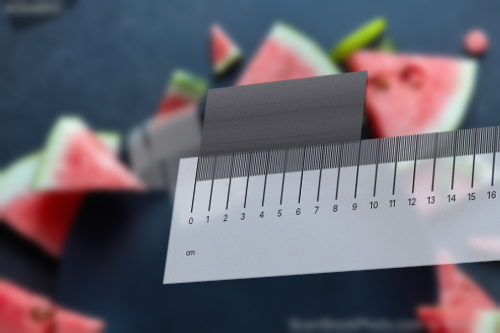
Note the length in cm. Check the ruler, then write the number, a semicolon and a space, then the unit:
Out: 9; cm
